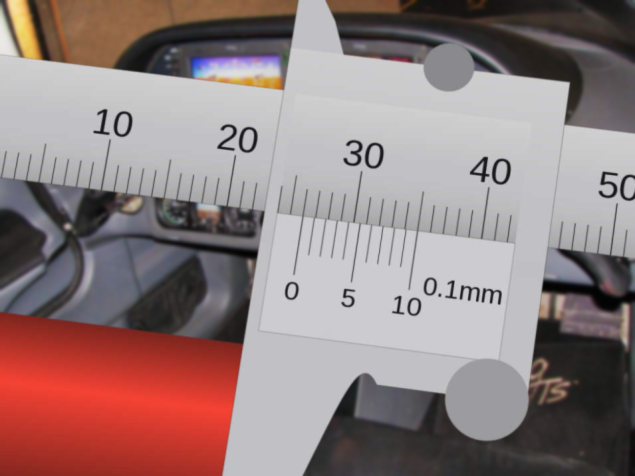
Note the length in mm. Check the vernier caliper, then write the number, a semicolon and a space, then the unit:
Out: 26.0; mm
